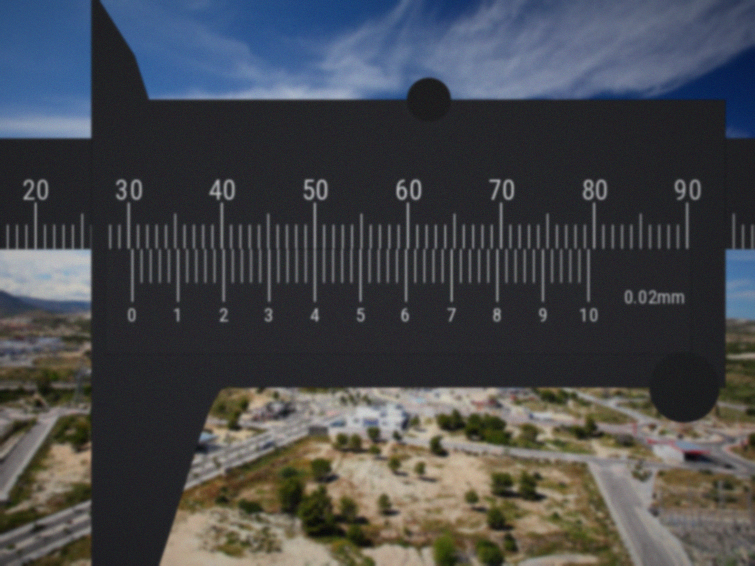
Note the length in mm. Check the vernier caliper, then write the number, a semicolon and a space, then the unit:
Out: 30.4; mm
